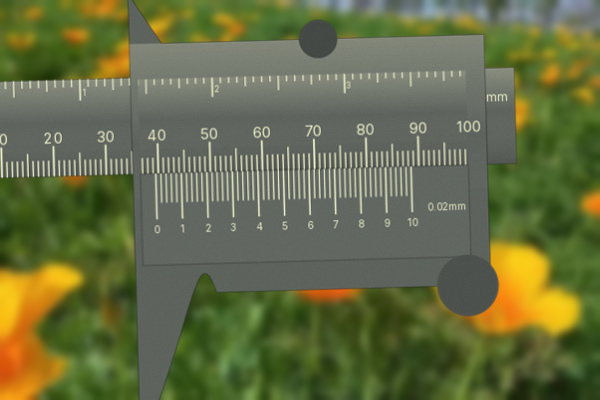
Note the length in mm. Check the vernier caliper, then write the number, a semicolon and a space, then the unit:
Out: 39.5; mm
